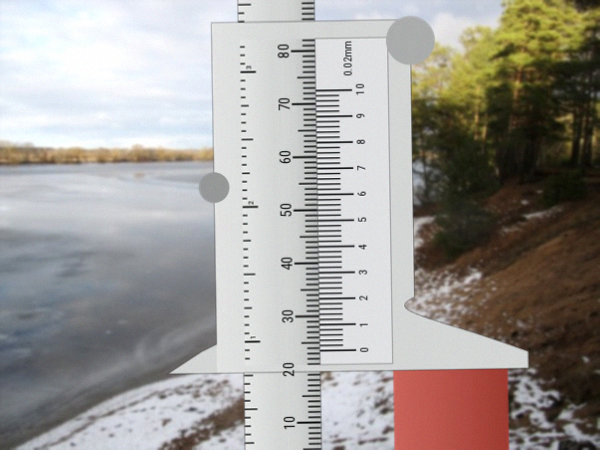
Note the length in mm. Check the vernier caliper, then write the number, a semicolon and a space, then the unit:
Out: 23.5; mm
